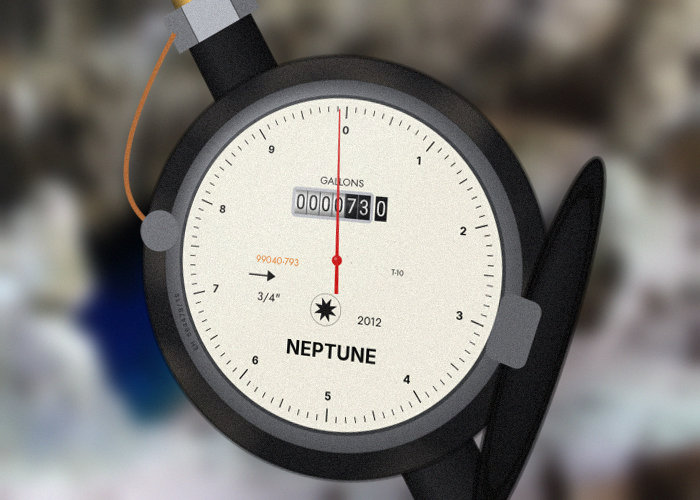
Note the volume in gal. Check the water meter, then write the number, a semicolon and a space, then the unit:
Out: 729.9; gal
